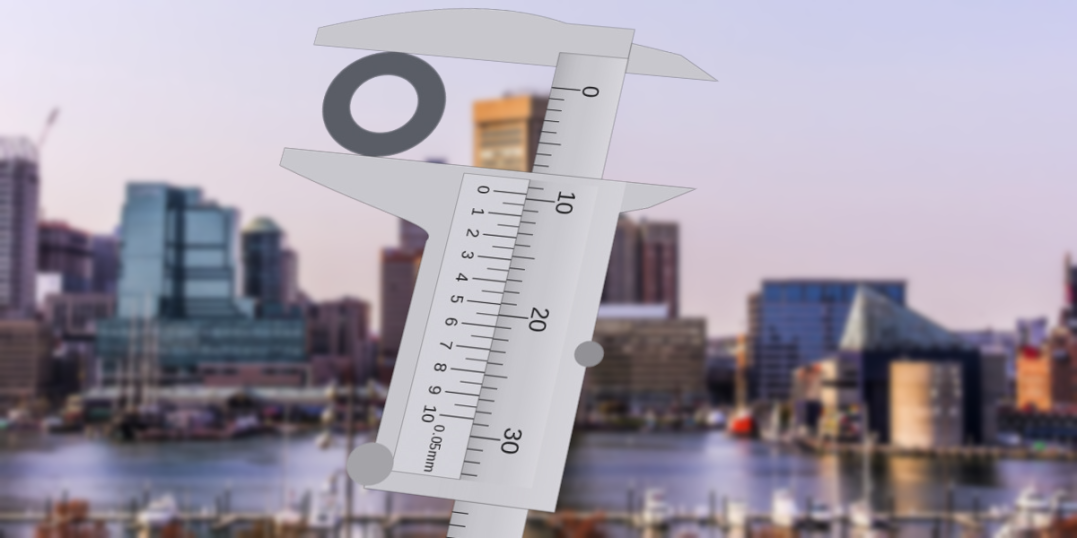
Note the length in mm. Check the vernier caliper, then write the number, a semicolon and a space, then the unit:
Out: 9.6; mm
